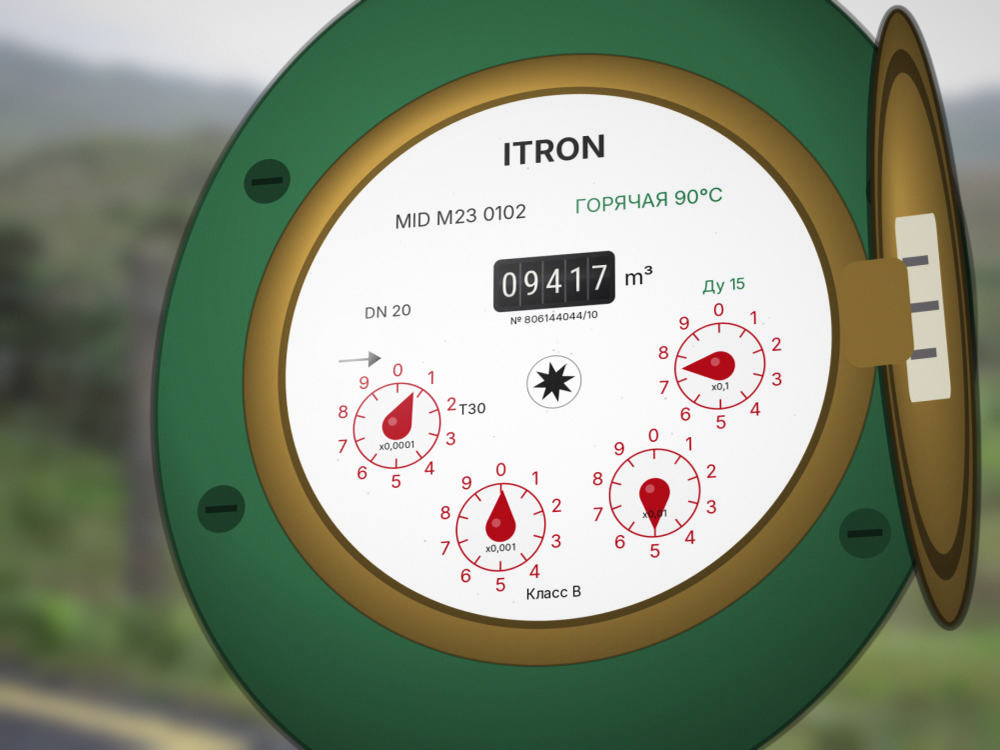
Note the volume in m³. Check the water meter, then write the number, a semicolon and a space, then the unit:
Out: 9417.7500; m³
